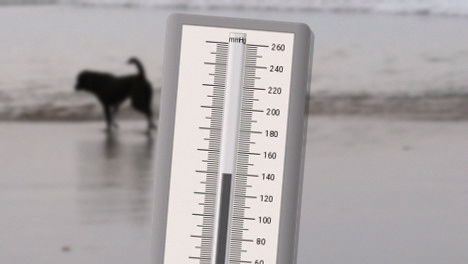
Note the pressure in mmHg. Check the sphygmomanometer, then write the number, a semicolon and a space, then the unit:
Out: 140; mmHg
